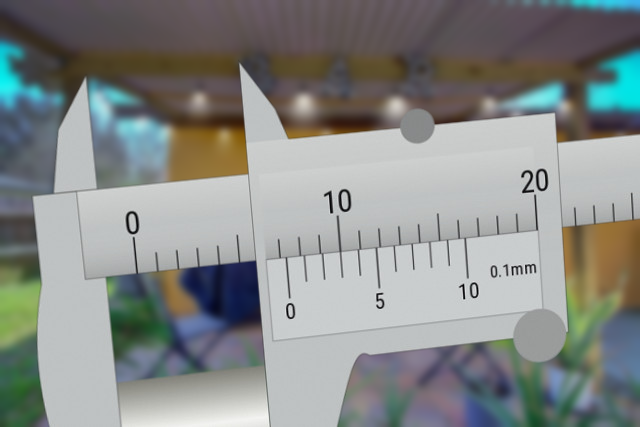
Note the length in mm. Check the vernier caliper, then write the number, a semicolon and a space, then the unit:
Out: 7.3; mm
